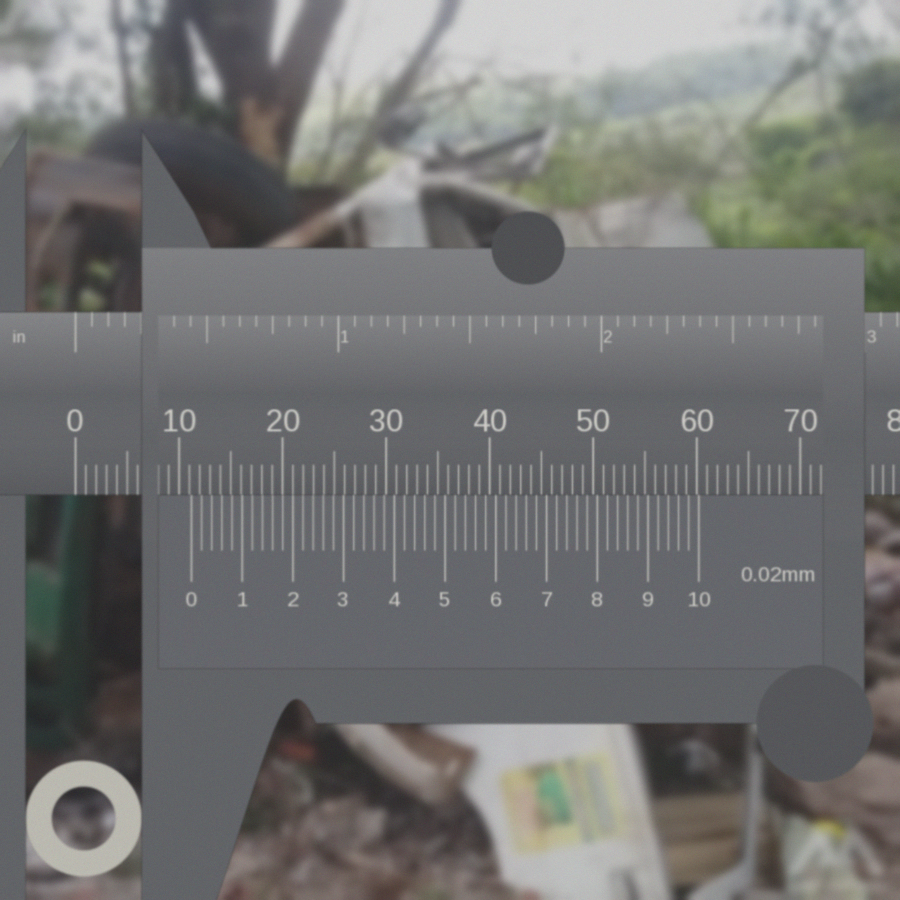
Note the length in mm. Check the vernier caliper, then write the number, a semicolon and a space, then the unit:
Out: 11.2; mm
